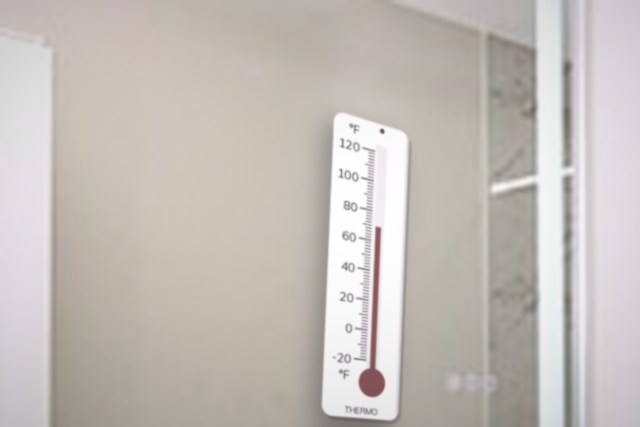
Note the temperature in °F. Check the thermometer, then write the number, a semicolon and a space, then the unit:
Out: 70; °F
